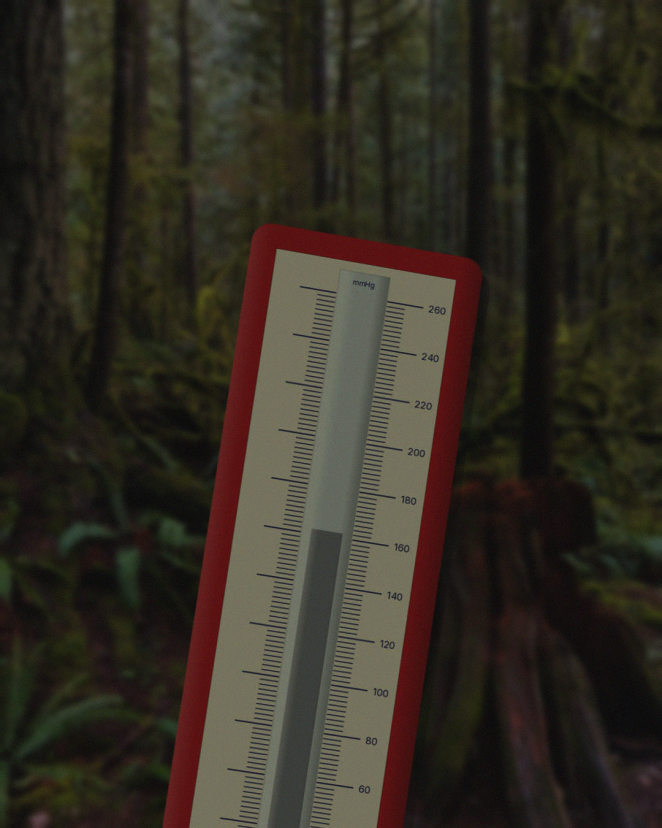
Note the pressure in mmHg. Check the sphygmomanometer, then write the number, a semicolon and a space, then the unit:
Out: 162; mmHg
